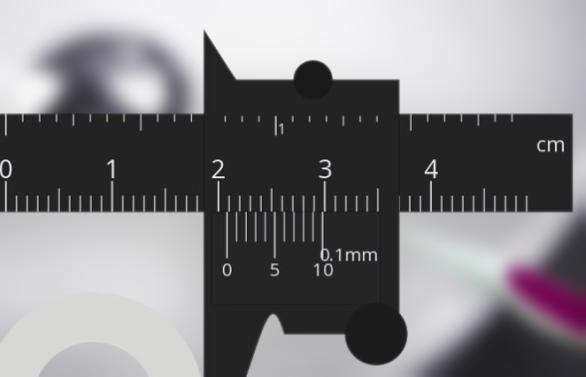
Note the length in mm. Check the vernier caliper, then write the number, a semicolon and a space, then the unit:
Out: 20.8; mm
